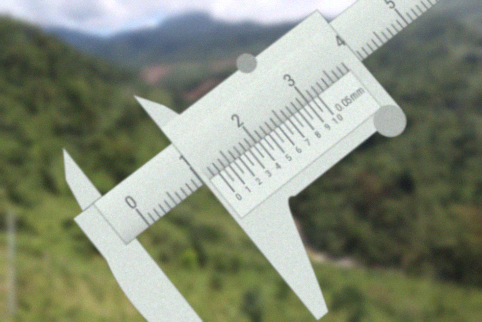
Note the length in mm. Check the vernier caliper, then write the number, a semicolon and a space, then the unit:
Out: 12.8; mm
